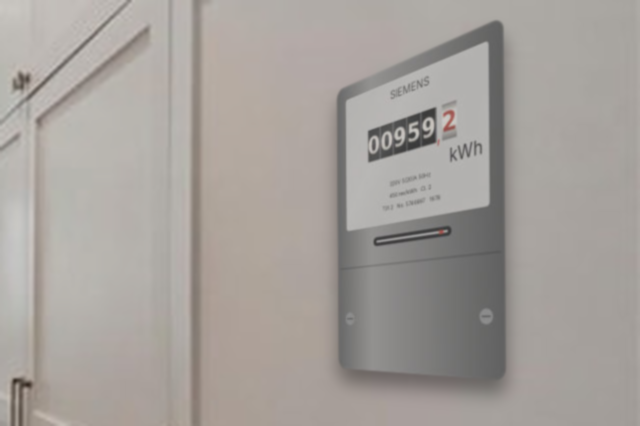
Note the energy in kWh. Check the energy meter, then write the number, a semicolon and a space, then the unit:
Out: 959.2; kWh
